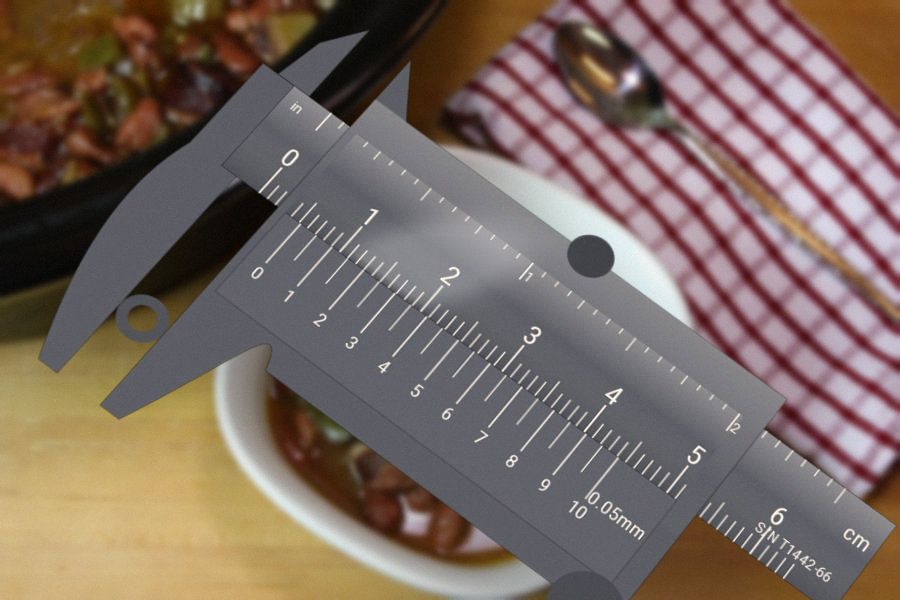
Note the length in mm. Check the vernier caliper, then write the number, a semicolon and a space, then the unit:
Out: 5.2; mm
